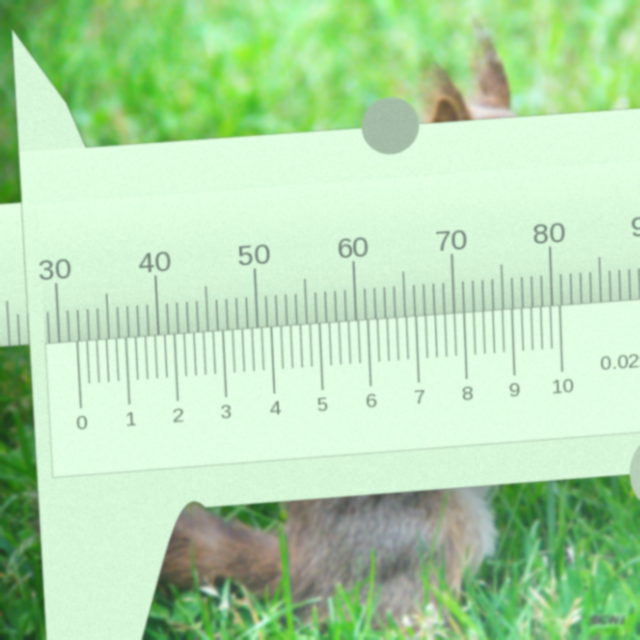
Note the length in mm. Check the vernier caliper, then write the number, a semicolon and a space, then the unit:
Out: 31.8; mm
